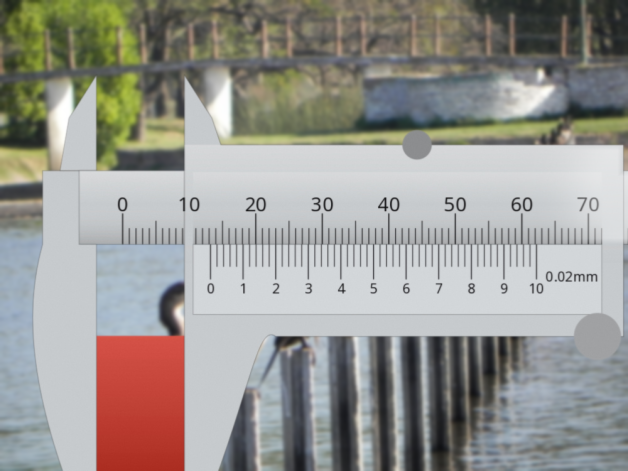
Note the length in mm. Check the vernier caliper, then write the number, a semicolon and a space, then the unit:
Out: 13.2; mm
